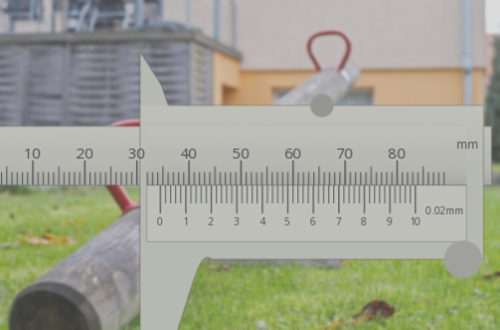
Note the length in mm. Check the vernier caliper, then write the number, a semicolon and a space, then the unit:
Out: 34.5; mm
